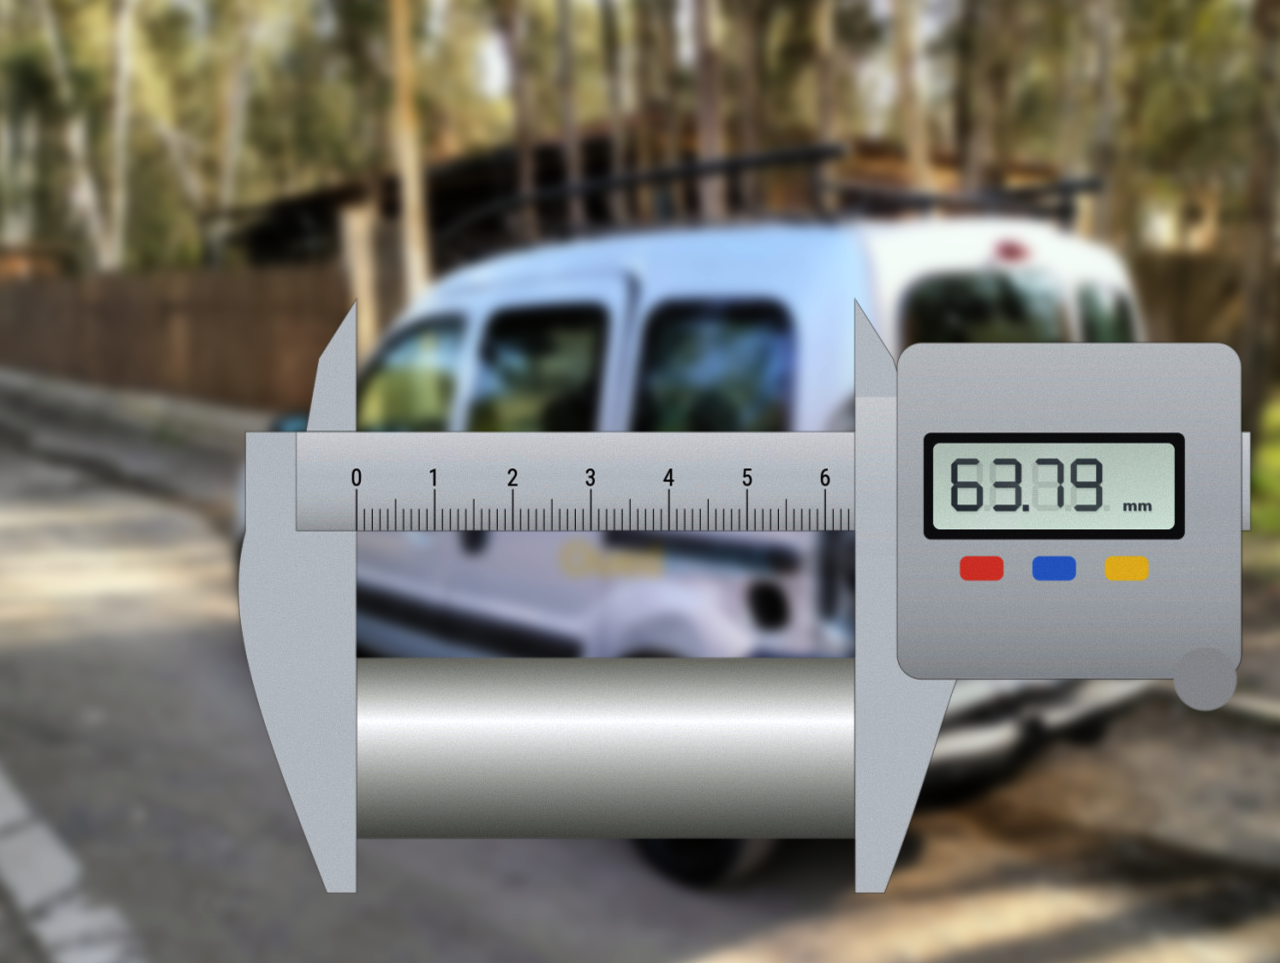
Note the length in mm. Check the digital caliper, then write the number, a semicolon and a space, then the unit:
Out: 63.79; mm
